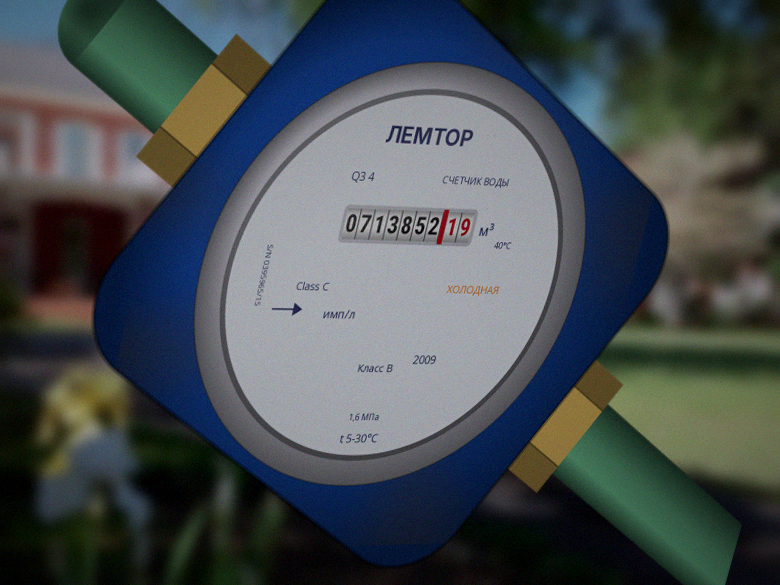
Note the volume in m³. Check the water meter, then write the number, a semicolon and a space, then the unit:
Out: 713852.19; m³
